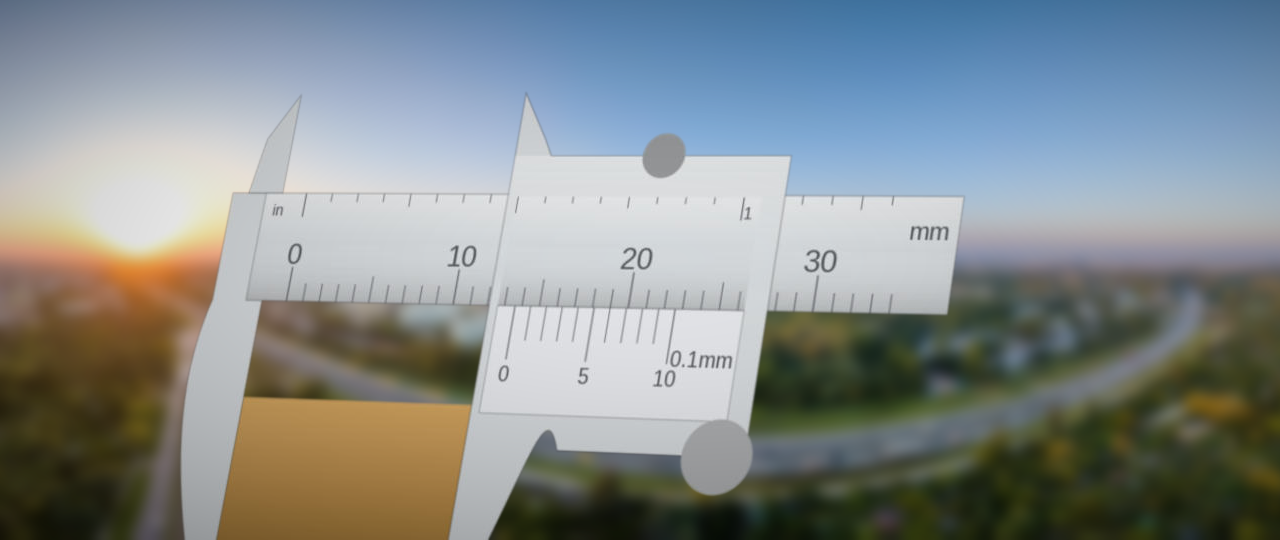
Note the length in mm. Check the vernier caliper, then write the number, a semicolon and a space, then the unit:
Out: 13.6; mm
